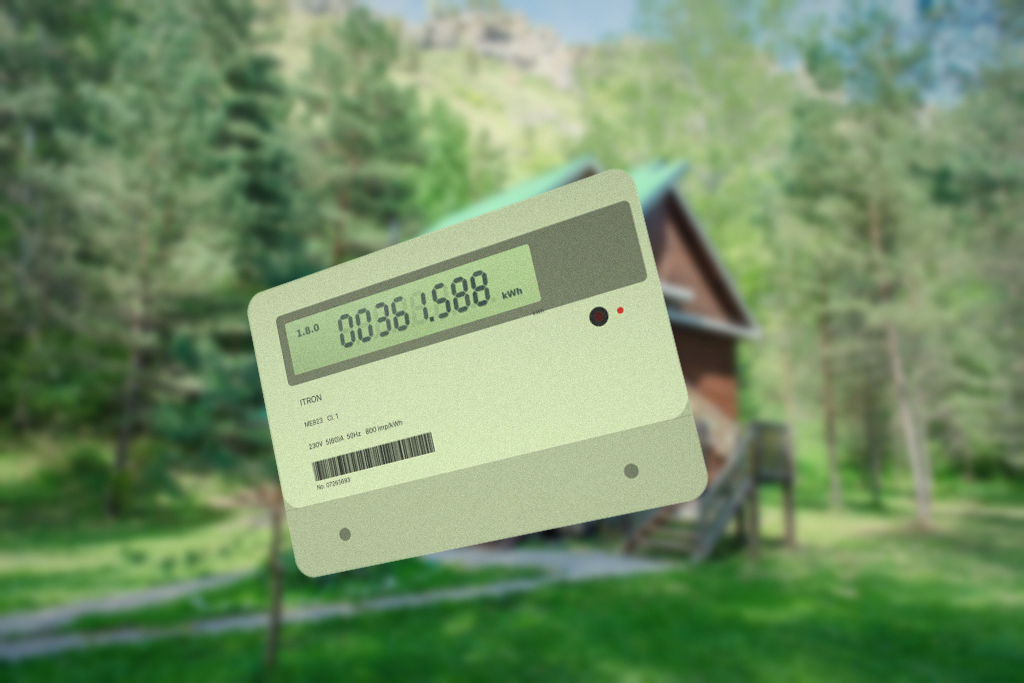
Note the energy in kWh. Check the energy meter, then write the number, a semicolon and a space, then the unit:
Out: 361.588; kWh
